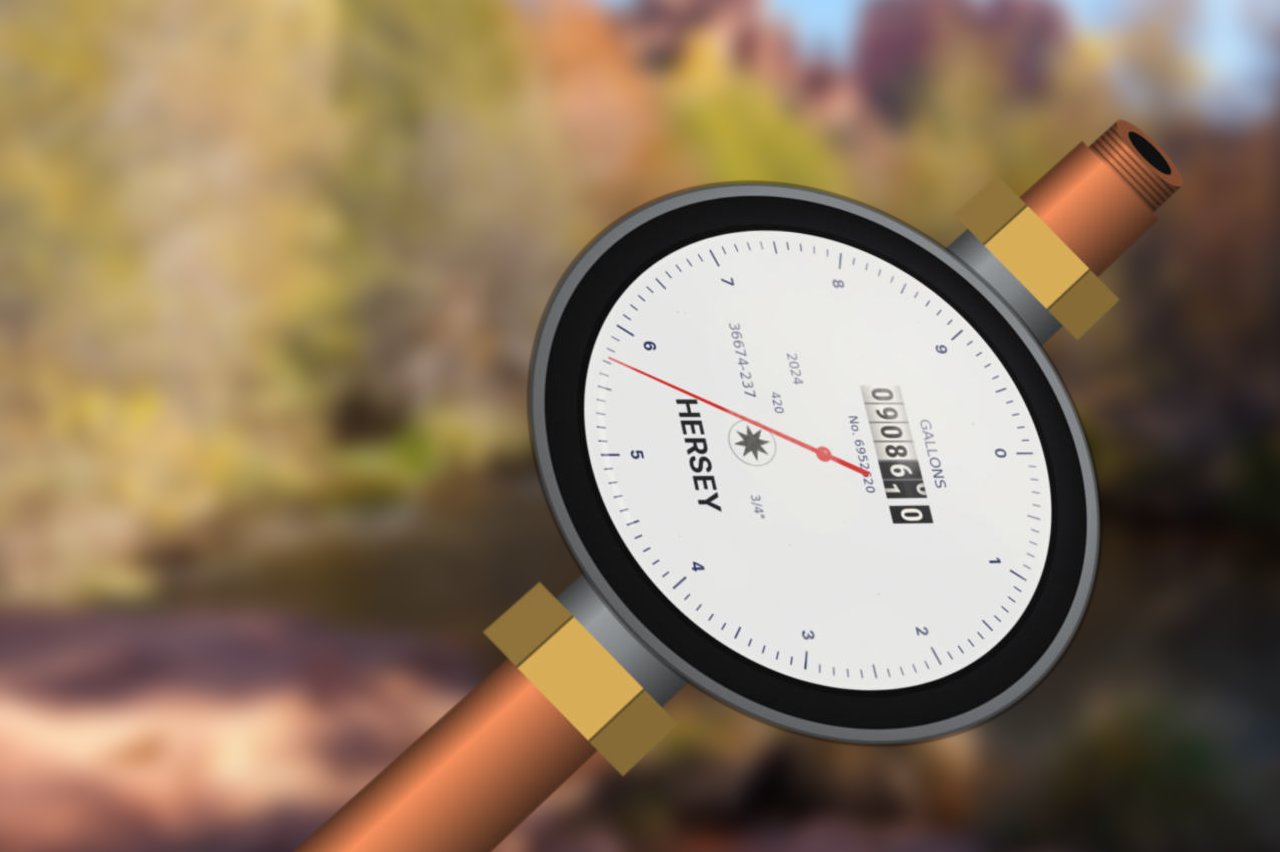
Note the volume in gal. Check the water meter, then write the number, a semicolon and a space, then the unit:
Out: 908605.7; gal
